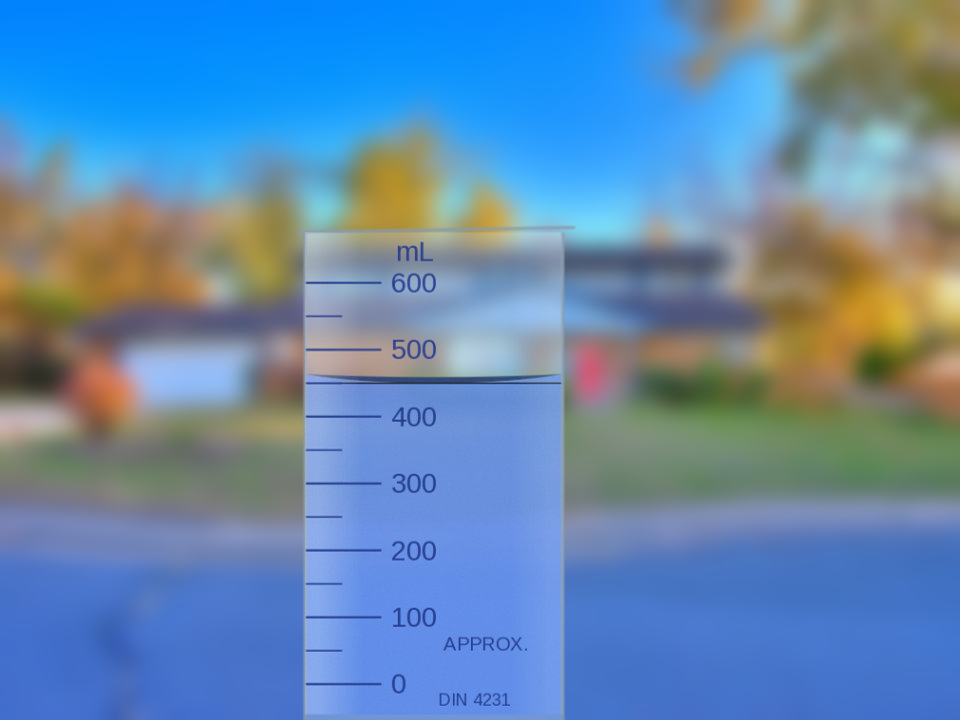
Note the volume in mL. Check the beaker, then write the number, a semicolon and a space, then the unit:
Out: 450; mL
